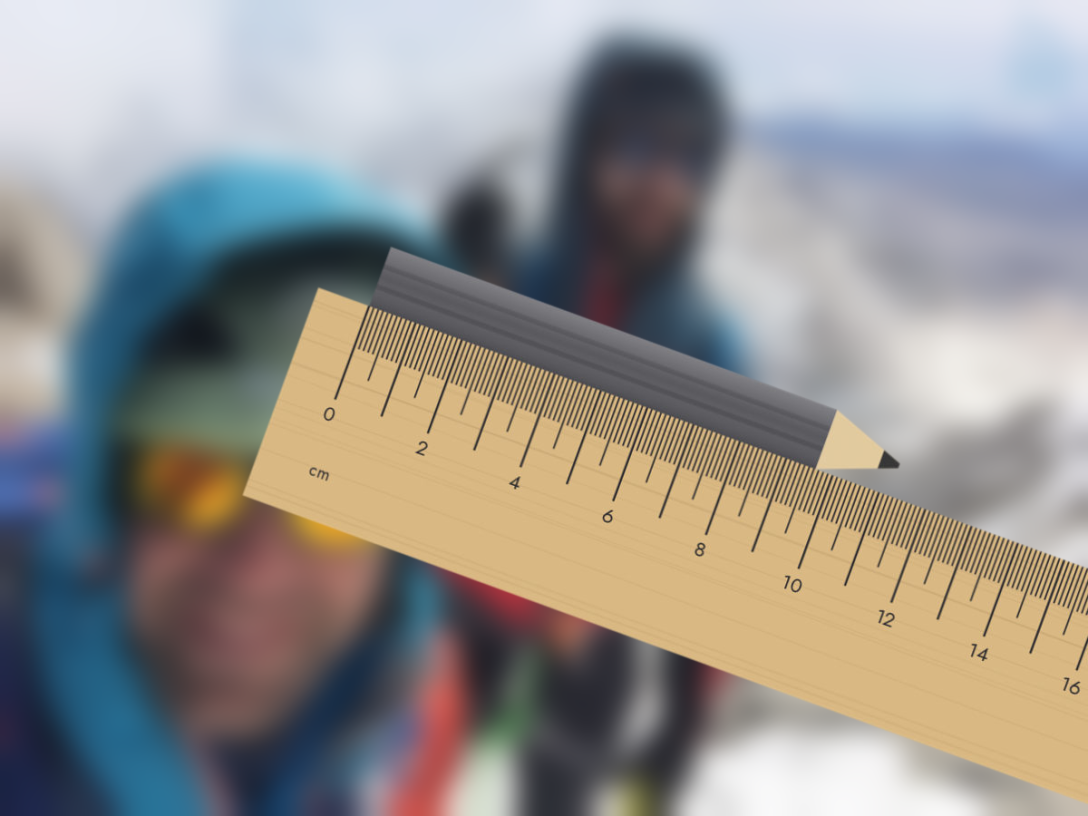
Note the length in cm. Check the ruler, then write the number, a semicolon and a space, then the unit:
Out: 11.2; cm
